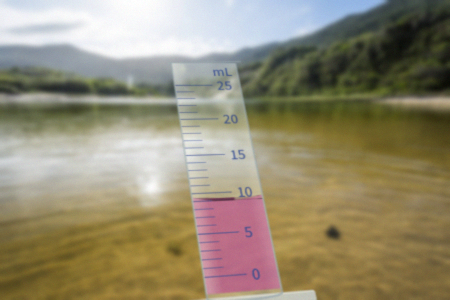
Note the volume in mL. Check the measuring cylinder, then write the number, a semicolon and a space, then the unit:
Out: 9; mL
